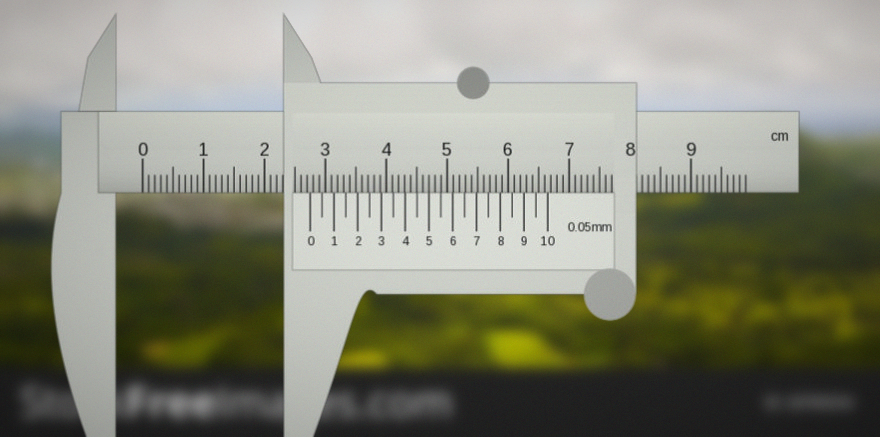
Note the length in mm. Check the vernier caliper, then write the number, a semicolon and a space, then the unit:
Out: 27.5; mm
